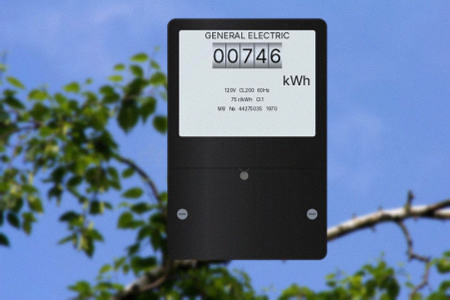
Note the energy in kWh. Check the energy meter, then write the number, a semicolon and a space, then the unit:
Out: 746; kWh
